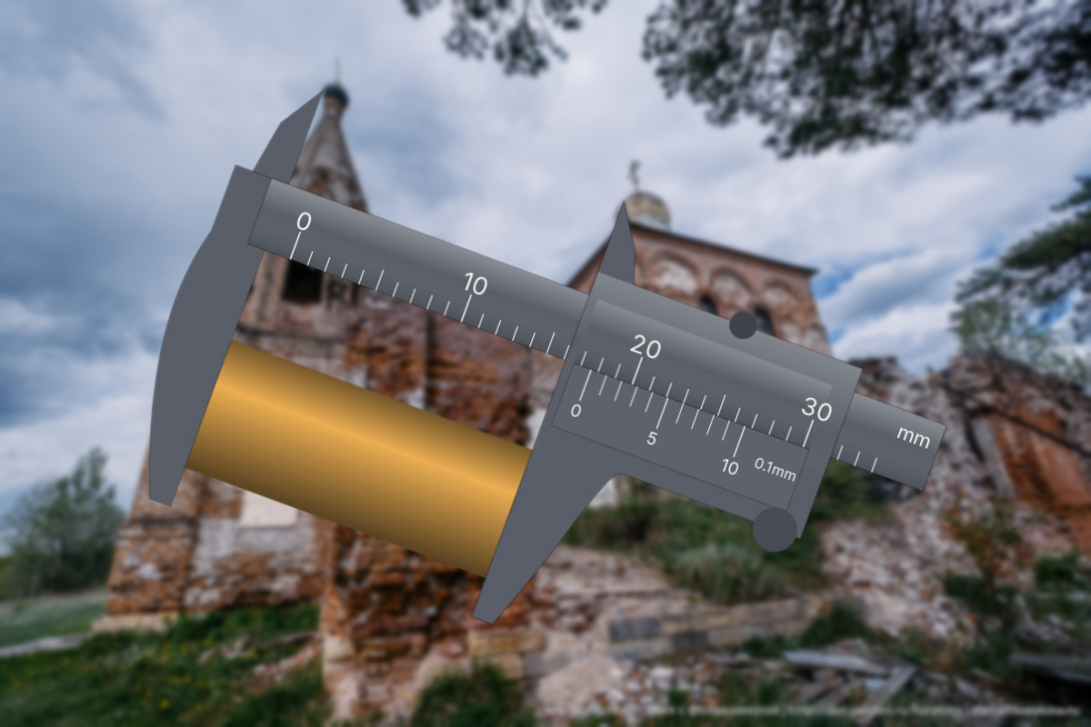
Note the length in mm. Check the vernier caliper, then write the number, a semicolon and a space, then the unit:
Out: 17.6; mm
